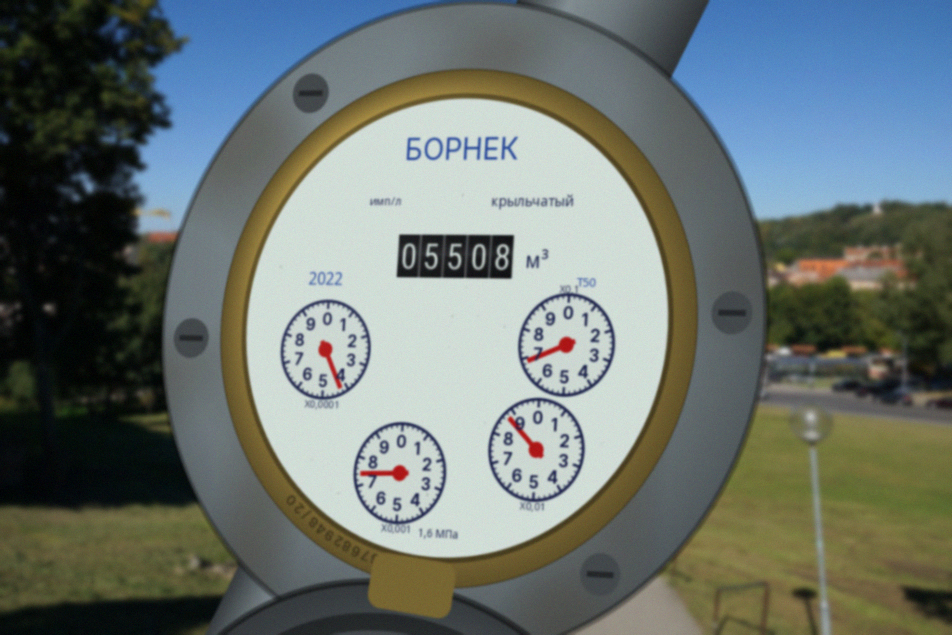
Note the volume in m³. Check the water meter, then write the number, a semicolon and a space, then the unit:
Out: 5508.6874; m³
